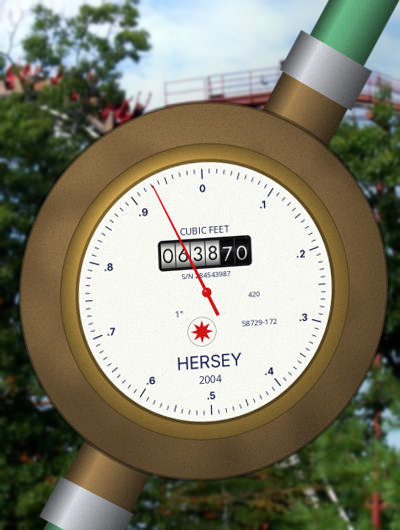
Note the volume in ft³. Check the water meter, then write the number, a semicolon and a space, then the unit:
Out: 63869.93; ft³
